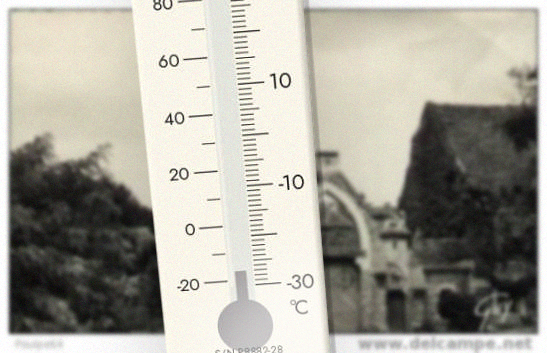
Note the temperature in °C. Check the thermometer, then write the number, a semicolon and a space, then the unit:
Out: -27; °C
